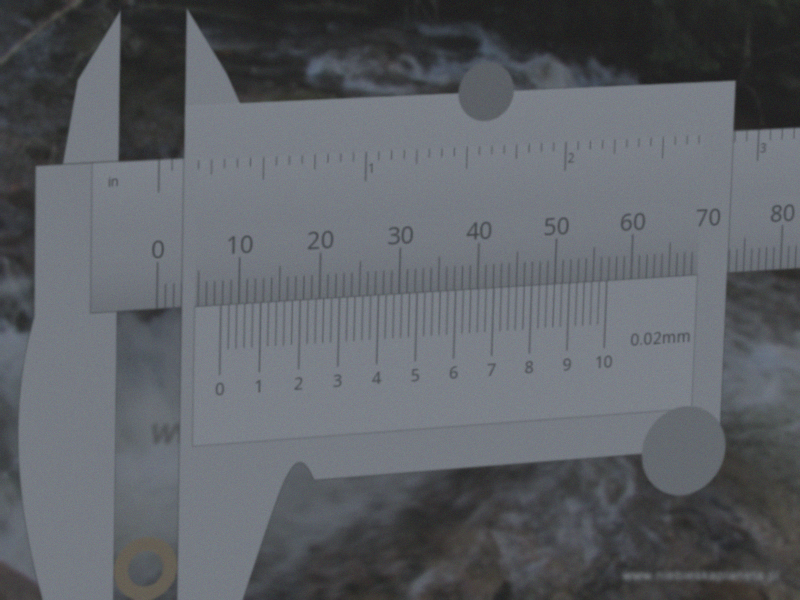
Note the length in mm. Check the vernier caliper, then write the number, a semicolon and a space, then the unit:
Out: 7.8; mm
